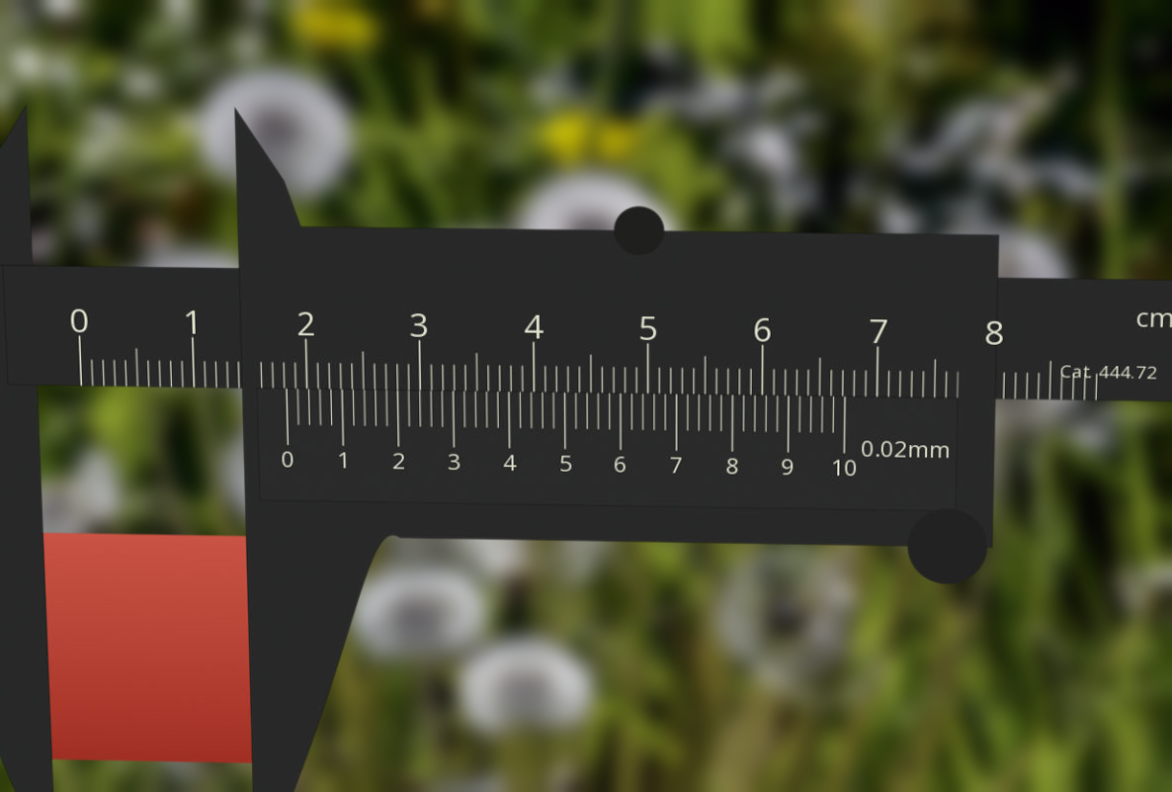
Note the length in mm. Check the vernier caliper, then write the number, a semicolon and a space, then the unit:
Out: 18.2; mm
